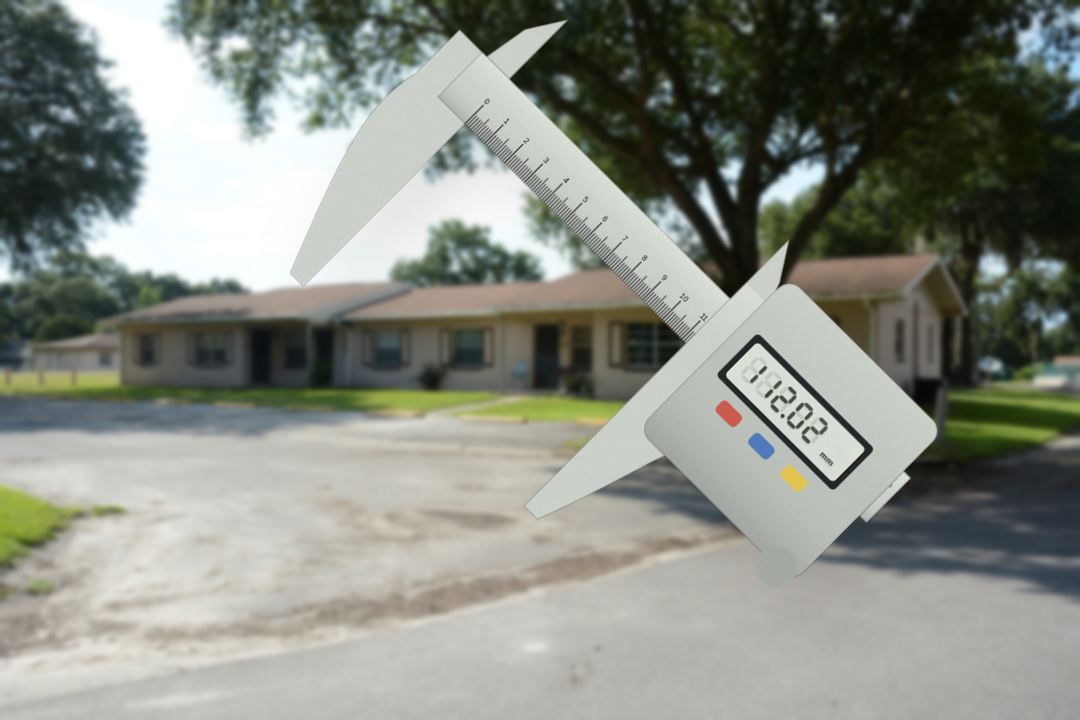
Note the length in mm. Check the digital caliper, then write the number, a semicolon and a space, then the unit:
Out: 112.02; mm
